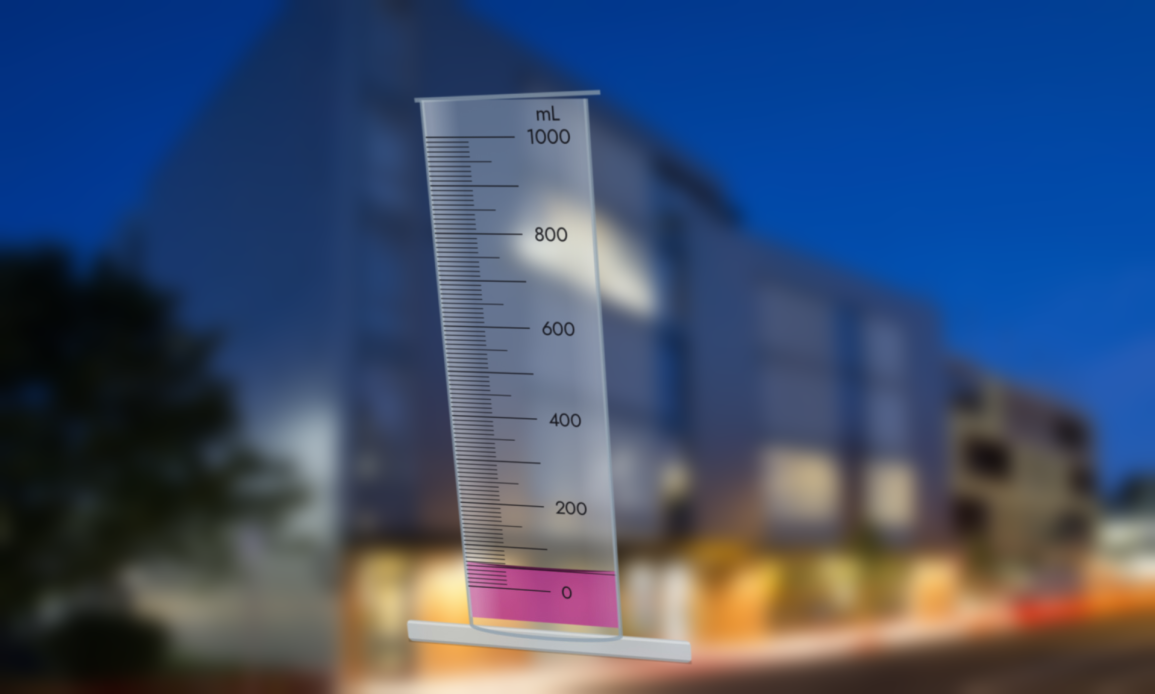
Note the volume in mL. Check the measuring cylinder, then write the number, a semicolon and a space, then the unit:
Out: 50; mL
